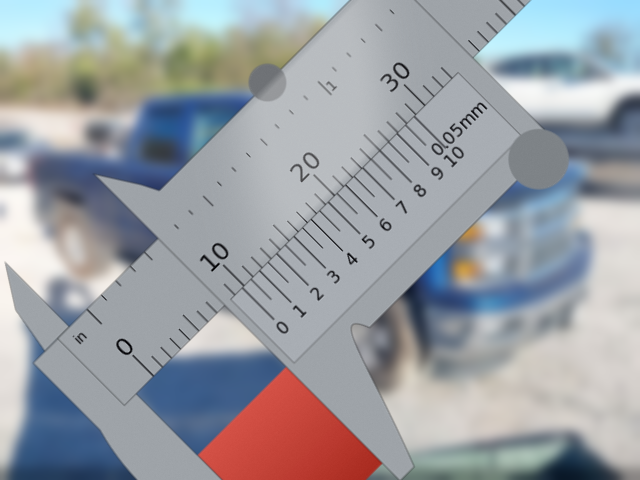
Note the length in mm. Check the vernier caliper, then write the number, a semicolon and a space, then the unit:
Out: 9.8; mm
